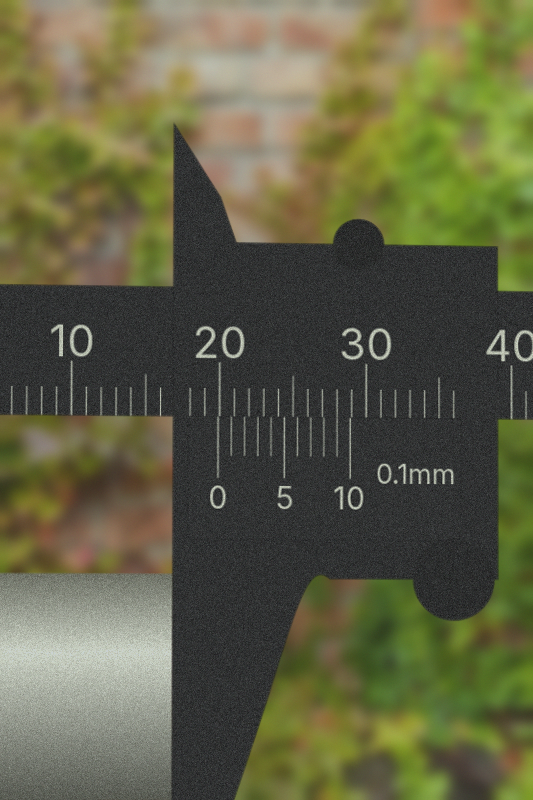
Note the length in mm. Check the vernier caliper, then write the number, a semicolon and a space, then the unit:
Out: 19.9; mm
